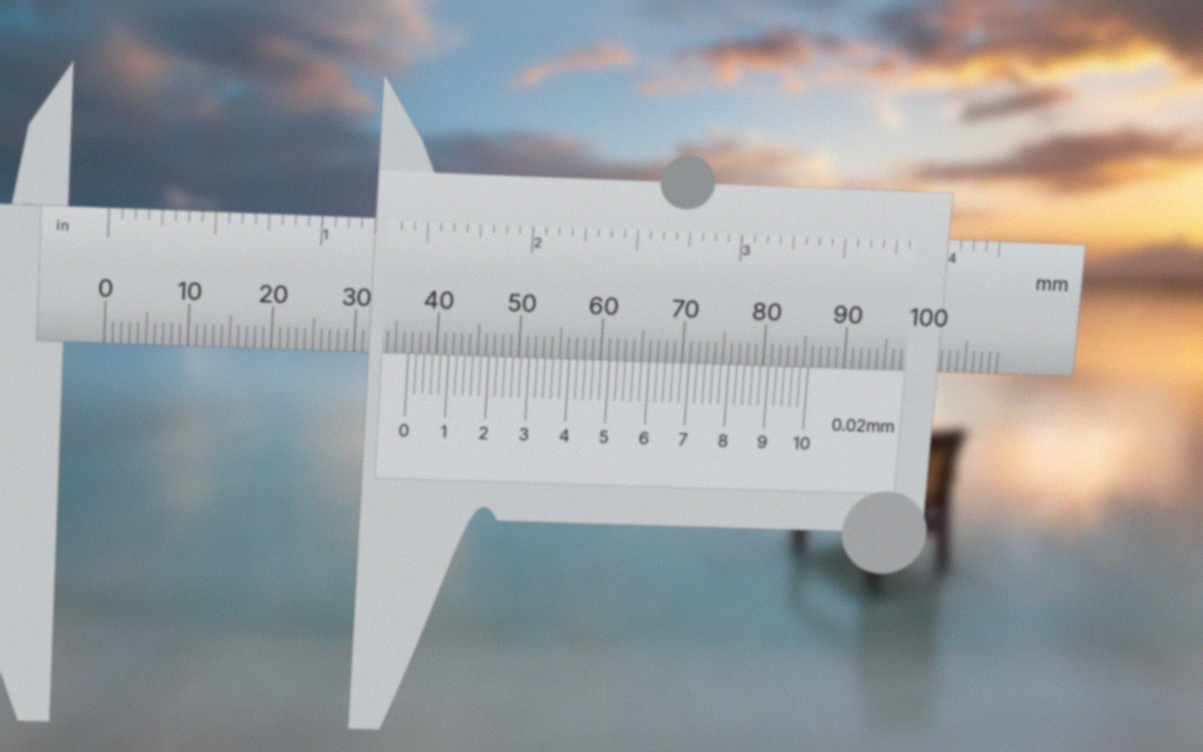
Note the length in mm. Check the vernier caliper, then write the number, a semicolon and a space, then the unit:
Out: 36.6; mm
